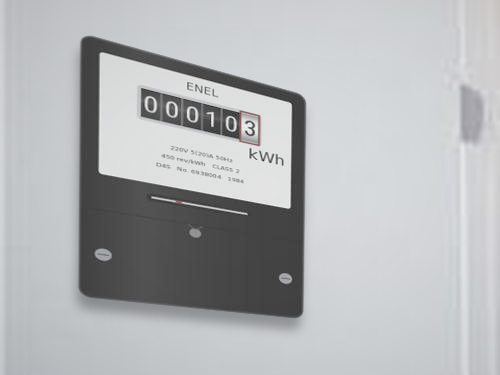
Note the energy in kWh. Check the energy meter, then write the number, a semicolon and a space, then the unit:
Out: 10.3; kWh
